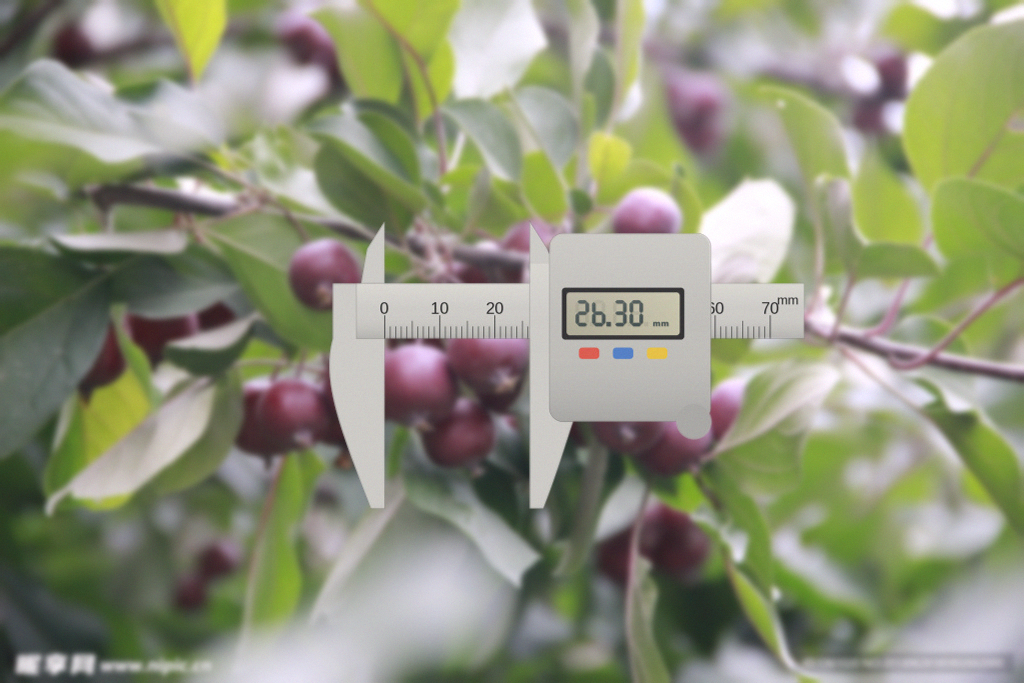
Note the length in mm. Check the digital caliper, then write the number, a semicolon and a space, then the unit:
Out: 26.30; mm
